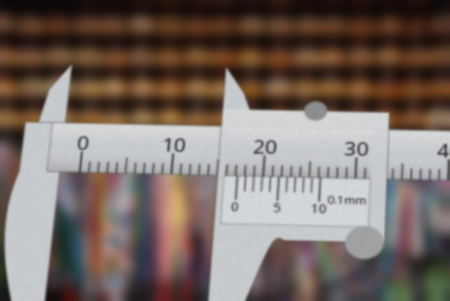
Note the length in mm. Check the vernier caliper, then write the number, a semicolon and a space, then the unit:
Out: 17.2; mm
